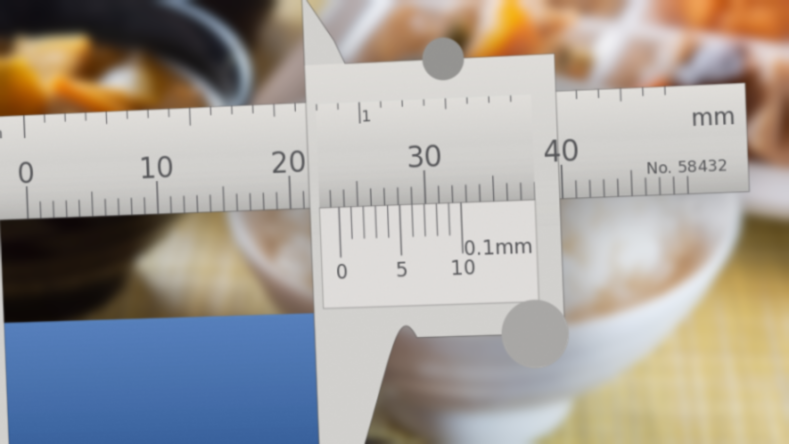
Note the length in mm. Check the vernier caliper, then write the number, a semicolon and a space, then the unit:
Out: 23.6; mm
